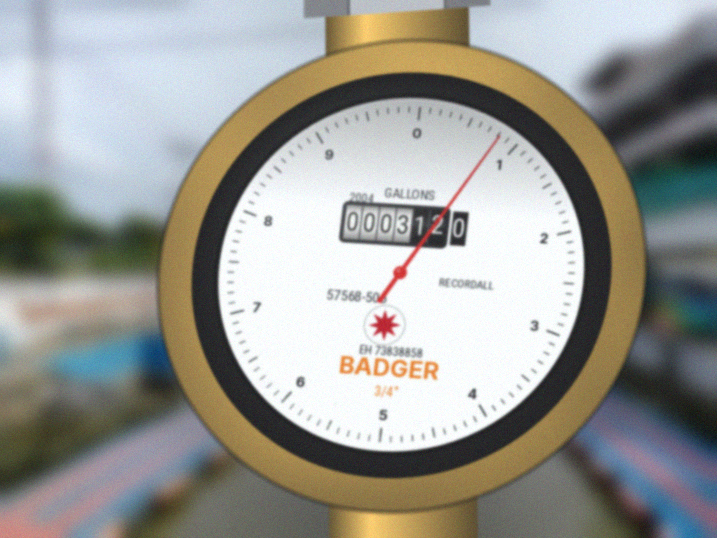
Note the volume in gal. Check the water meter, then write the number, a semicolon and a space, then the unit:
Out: 3120.8; gal
